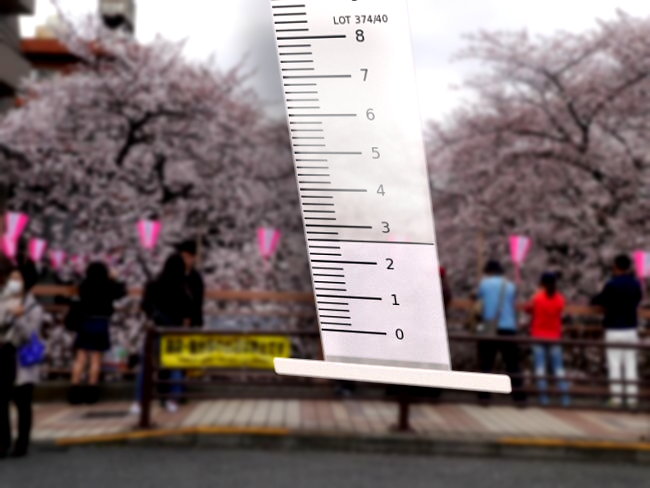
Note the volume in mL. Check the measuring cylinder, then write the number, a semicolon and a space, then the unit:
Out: 2.6; mL
